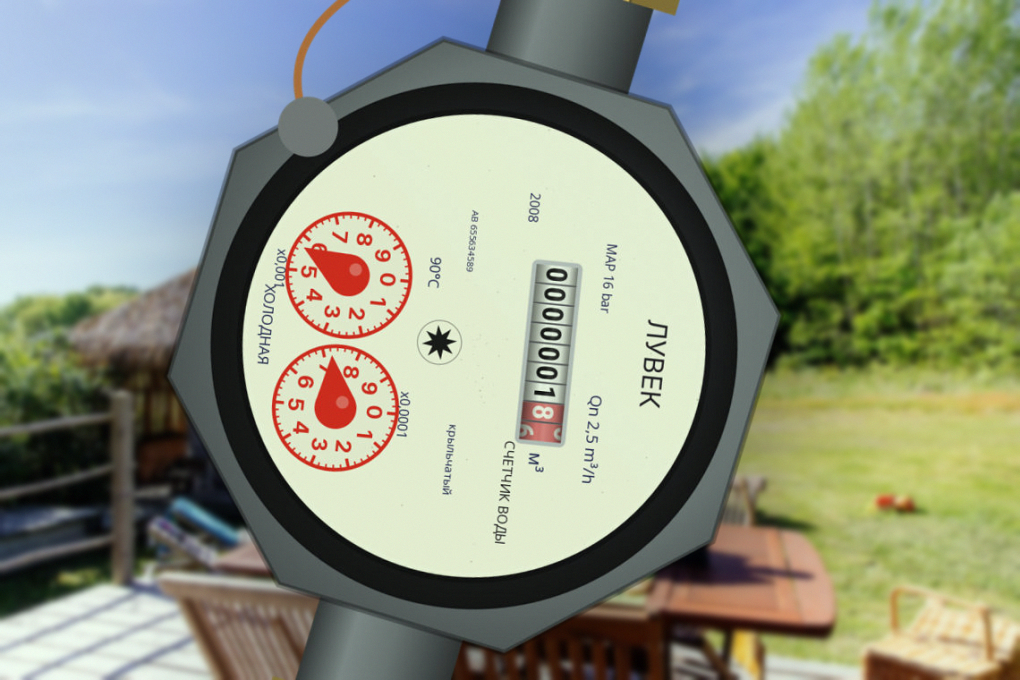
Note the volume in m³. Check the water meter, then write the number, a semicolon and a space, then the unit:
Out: 1.8557; m³
